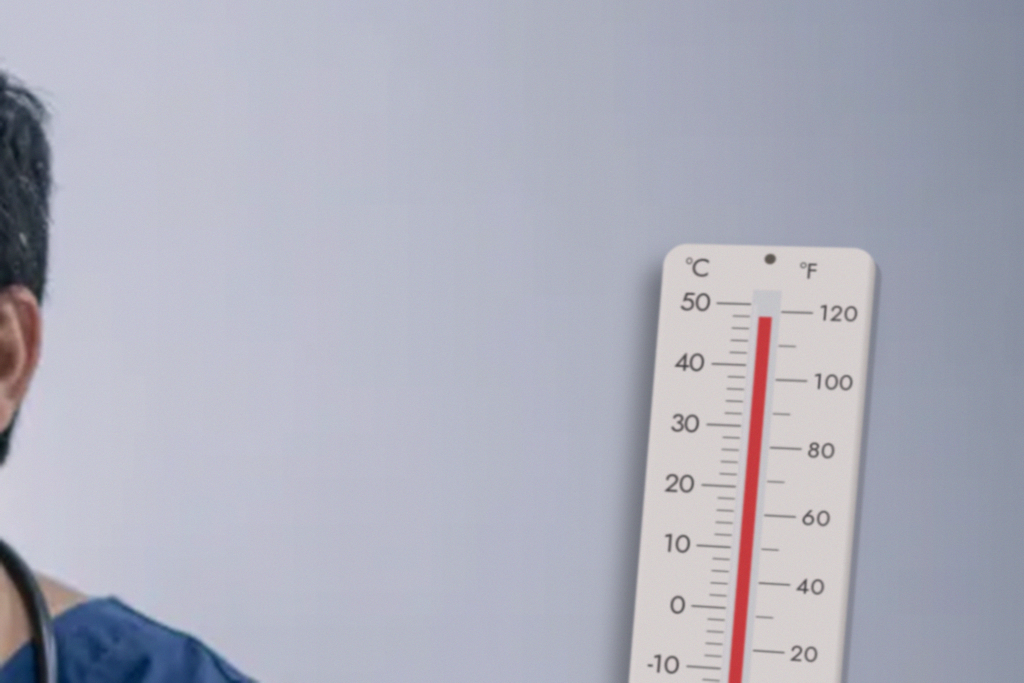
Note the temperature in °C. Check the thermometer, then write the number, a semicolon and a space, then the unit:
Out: 48; °C
